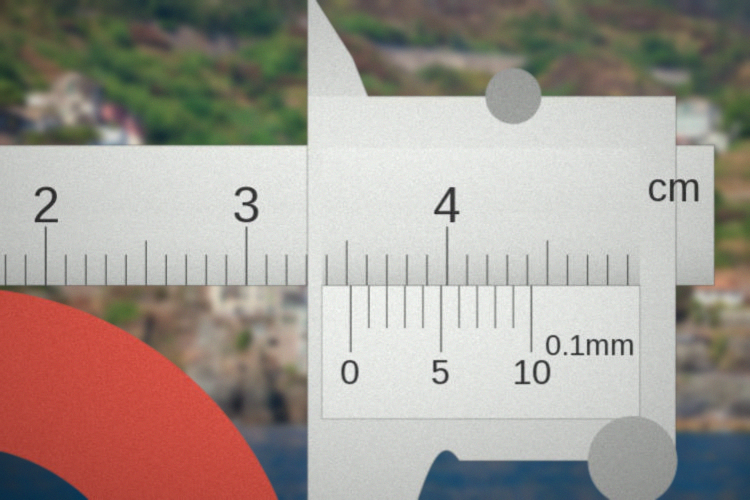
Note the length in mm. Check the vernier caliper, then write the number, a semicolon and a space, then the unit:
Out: 35.2; mm
